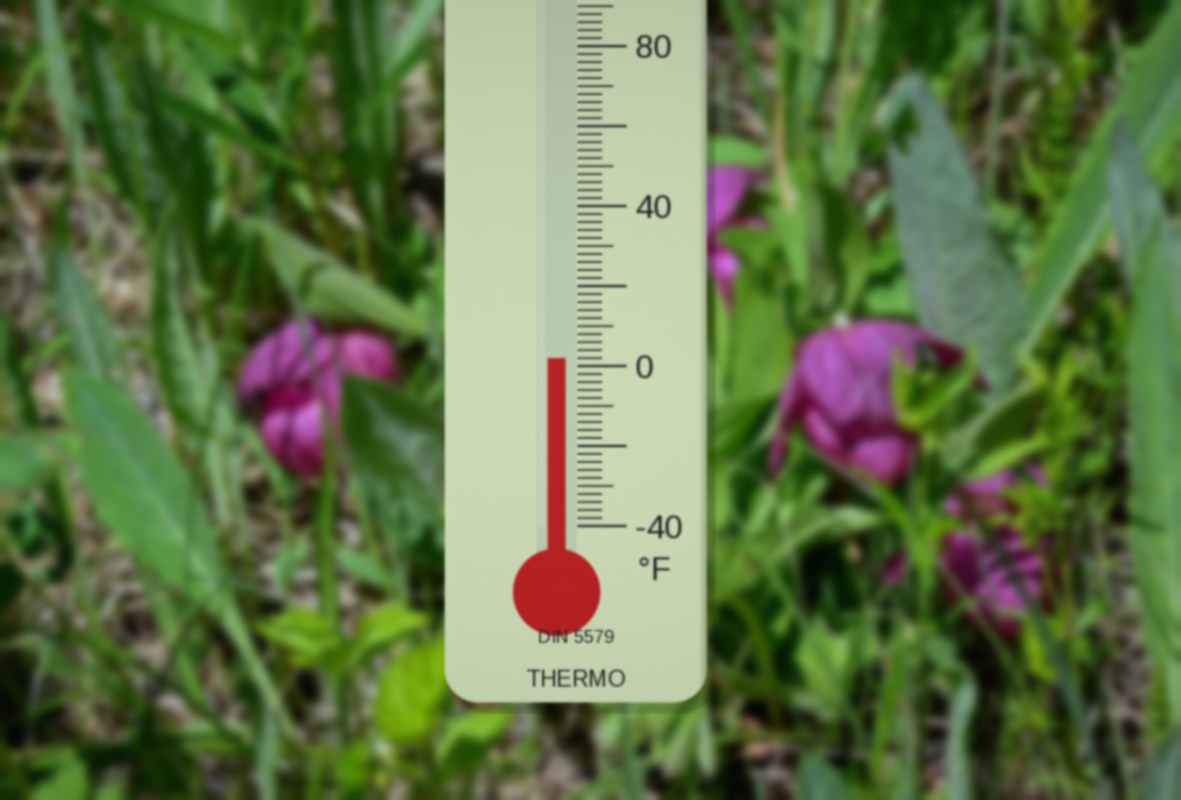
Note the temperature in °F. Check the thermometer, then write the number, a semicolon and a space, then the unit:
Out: 2; °F
